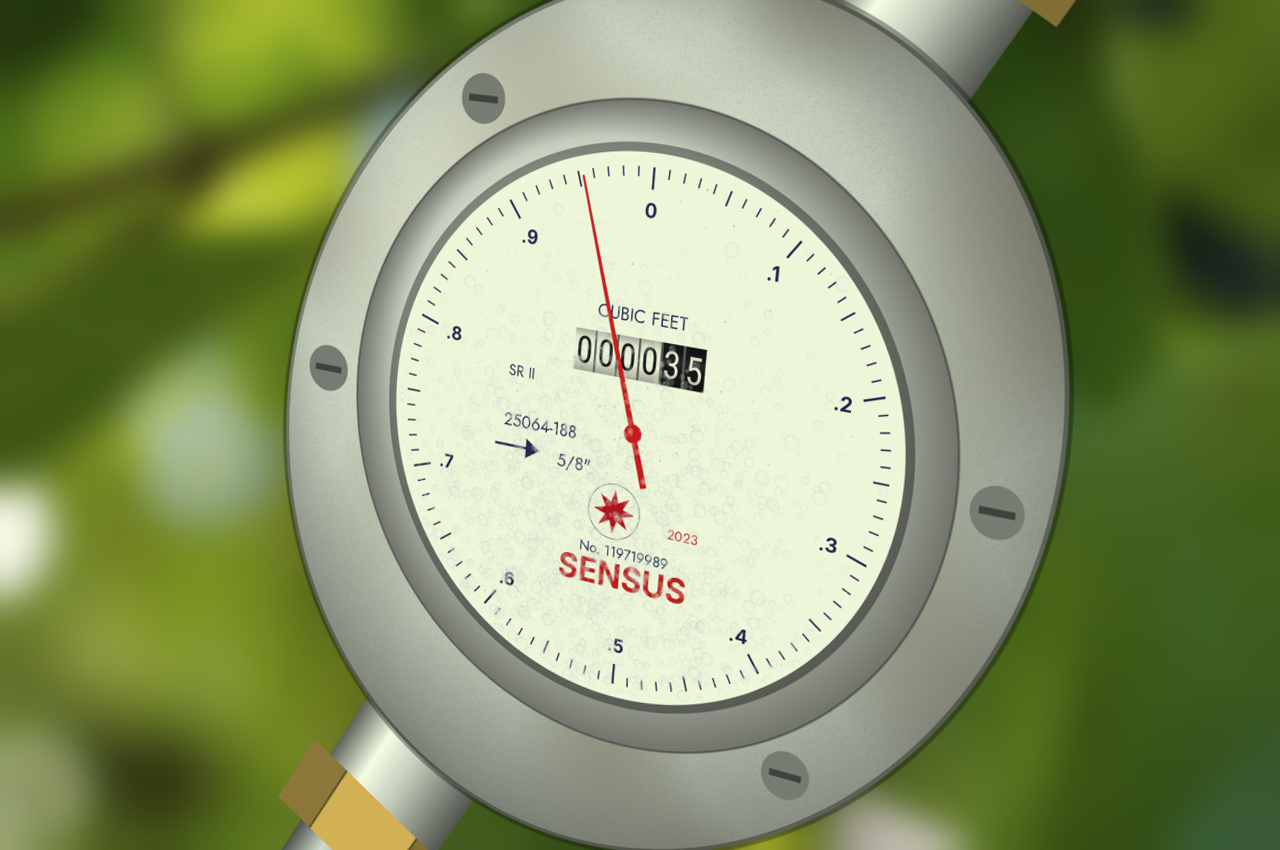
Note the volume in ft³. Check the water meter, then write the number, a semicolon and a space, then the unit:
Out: 34.95; ft³
